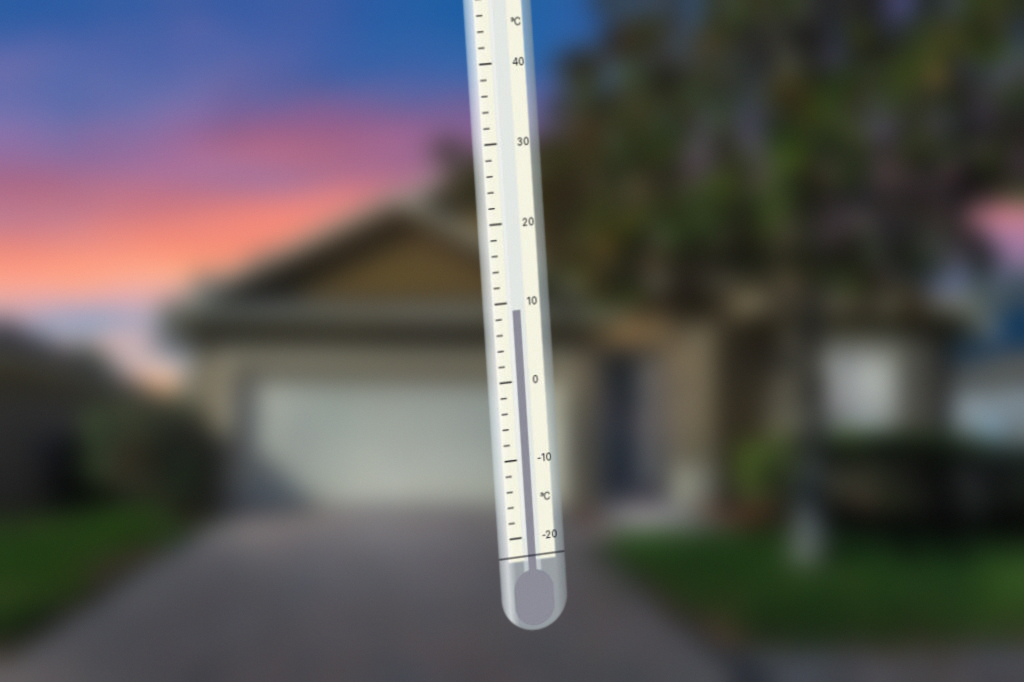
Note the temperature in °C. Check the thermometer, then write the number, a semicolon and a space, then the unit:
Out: 9; °C
